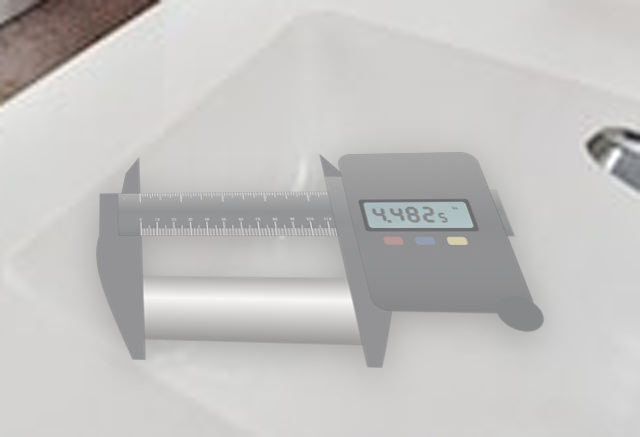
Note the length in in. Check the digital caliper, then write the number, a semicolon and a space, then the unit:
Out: 4.4825; in
